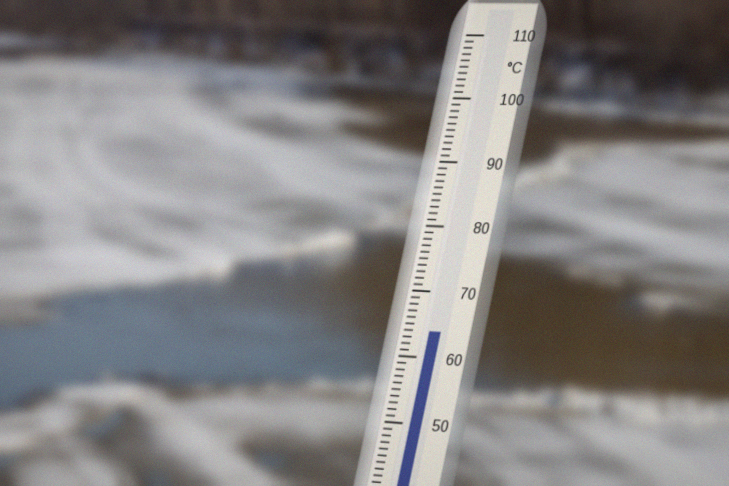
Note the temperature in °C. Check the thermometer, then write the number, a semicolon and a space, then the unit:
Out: 64; °C
